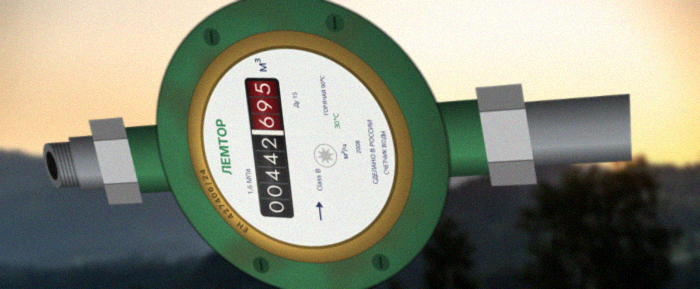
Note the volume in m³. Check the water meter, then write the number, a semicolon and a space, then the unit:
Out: 442.695; m³
